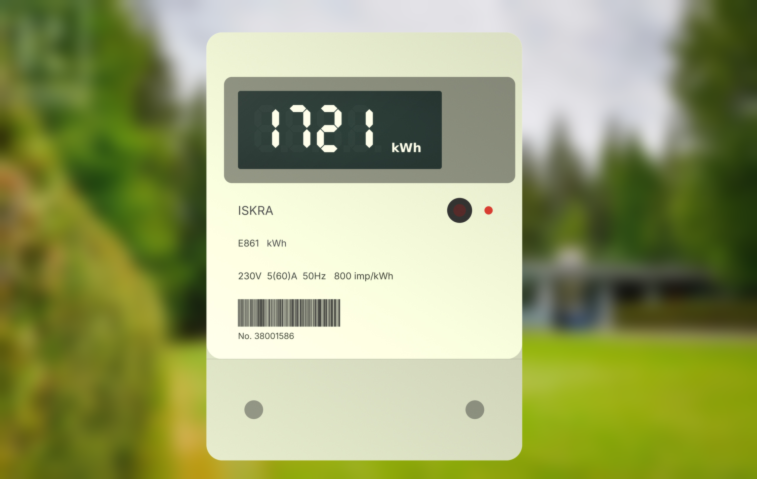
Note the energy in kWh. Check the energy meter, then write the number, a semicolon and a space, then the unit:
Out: 1721; kWh
